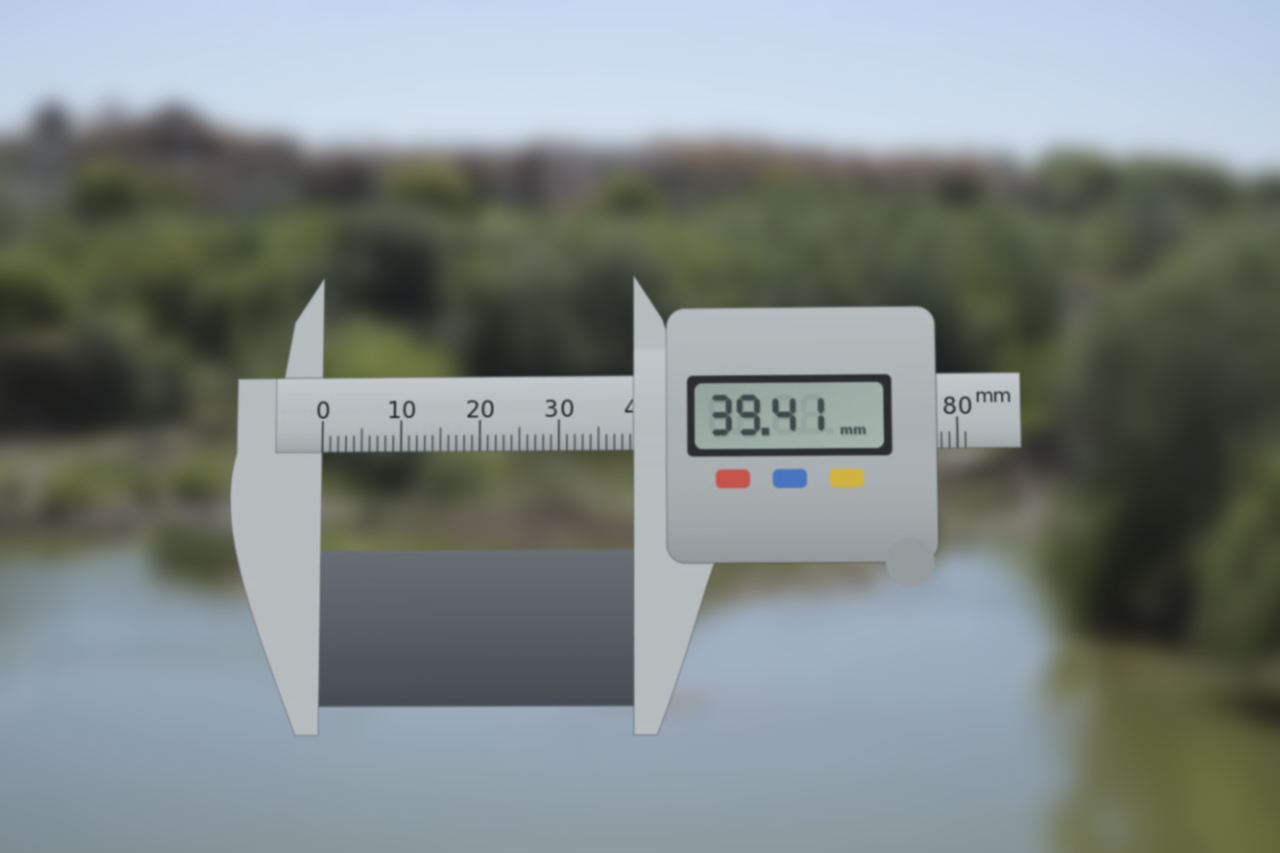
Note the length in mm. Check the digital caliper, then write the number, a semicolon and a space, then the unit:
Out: 39.41; mm
